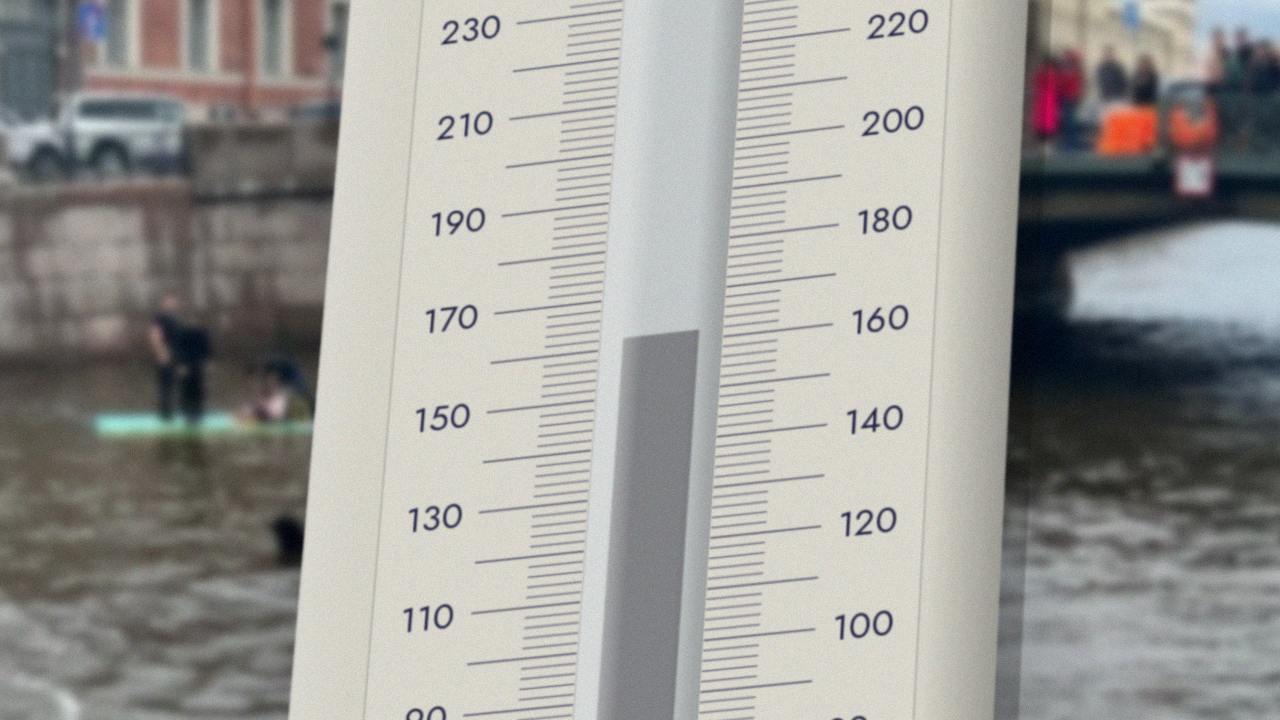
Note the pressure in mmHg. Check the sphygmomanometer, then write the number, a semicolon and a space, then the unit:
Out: 162; mmHg
